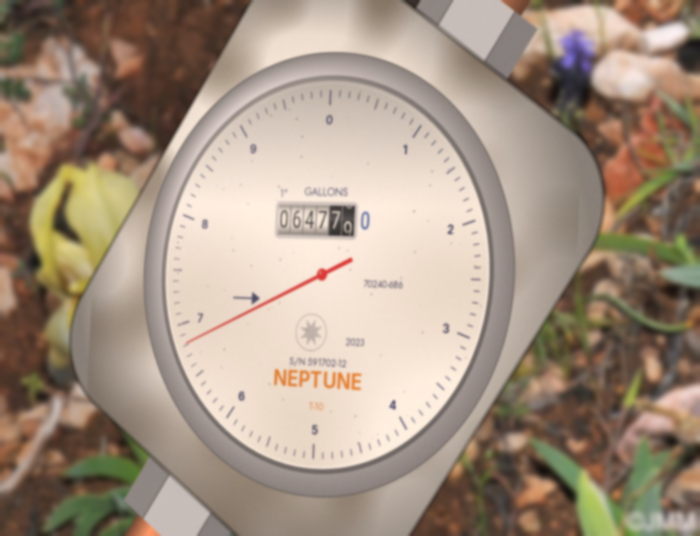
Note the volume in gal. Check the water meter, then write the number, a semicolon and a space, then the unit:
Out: 647786.8; gal
